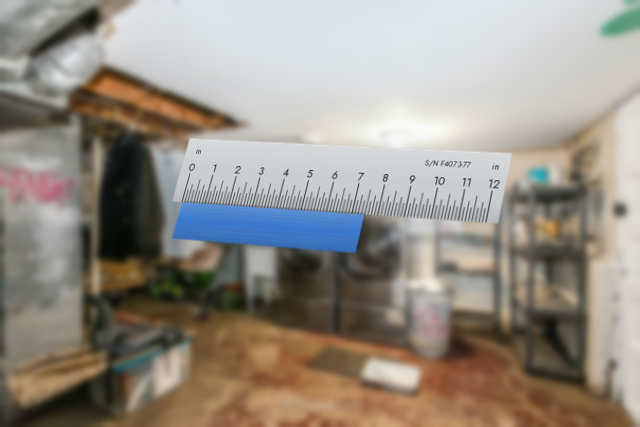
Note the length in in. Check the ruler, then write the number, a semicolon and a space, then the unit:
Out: 7.5; in
